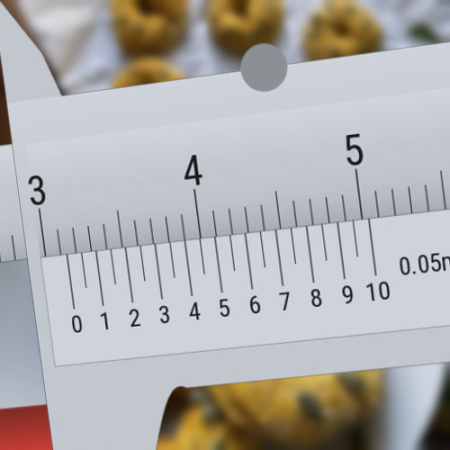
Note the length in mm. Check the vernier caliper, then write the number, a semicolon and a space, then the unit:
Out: 31.4; mm
